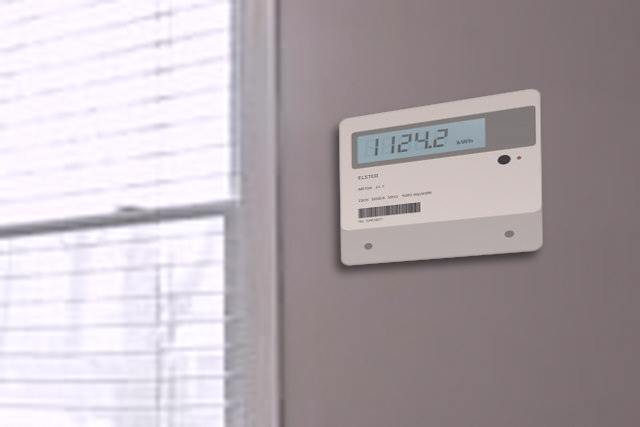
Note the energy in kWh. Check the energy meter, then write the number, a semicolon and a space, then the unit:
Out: 1124.2; kWh
